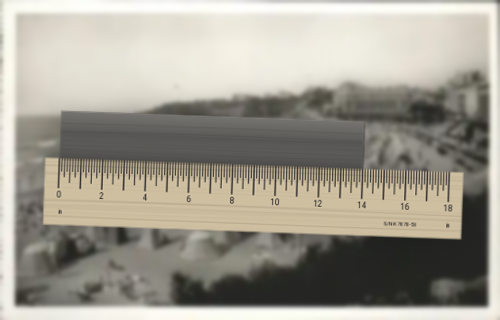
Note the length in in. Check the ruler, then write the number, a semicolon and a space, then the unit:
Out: 14; in
